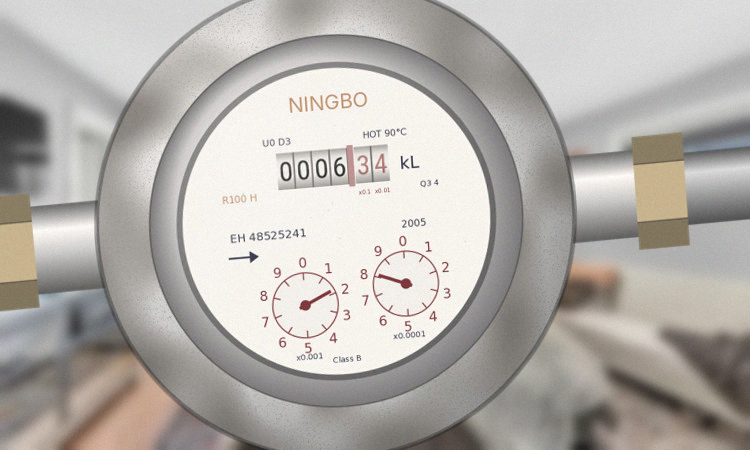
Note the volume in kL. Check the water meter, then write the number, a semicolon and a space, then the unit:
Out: 6.3418; kL
